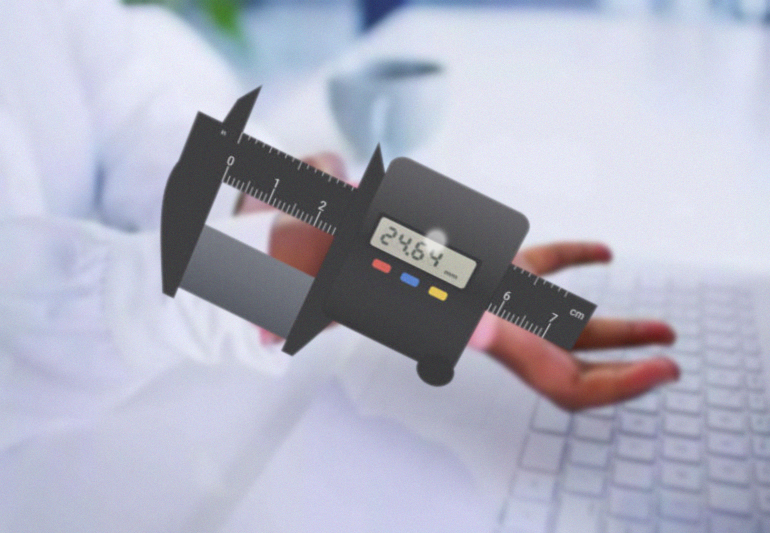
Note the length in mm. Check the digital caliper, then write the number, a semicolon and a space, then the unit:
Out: 24.64; mm
